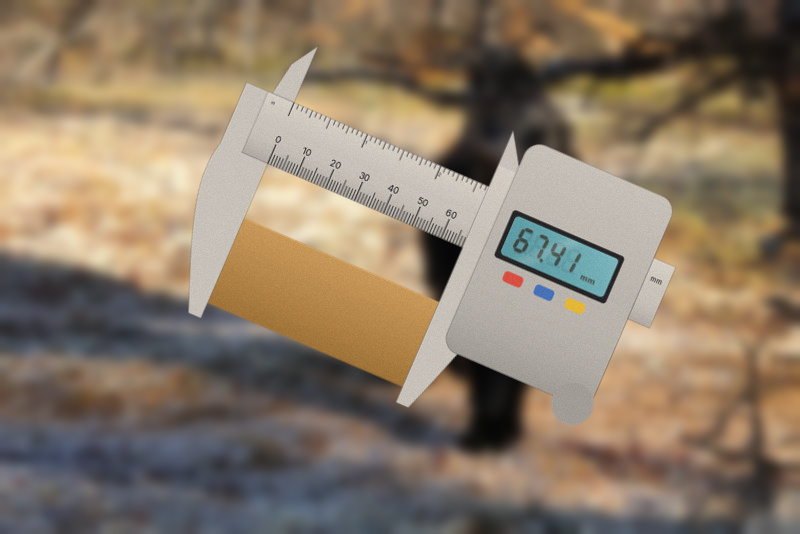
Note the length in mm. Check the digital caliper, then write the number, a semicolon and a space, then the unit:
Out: 67.41; mm
